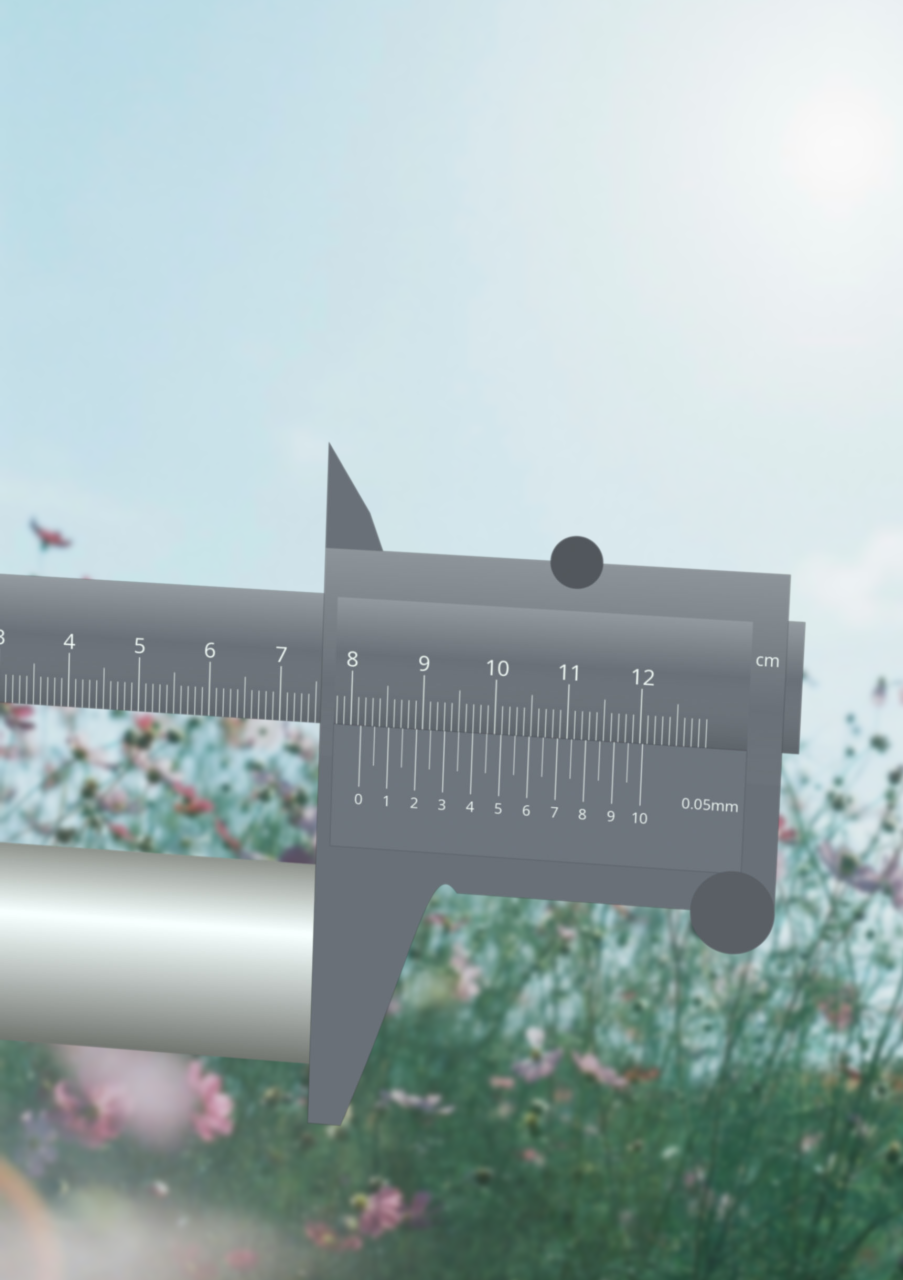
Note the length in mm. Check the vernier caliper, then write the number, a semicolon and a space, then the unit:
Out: 81.4; mm
